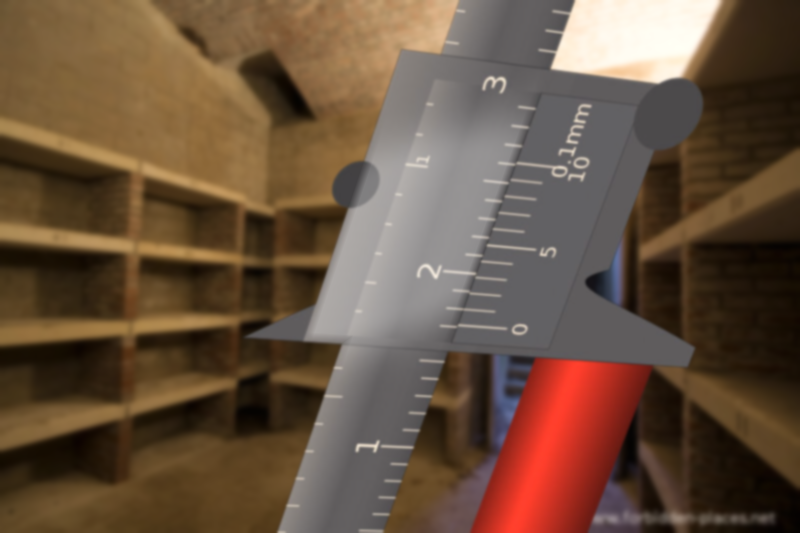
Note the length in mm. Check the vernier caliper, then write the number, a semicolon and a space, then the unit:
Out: 17.1; mm
